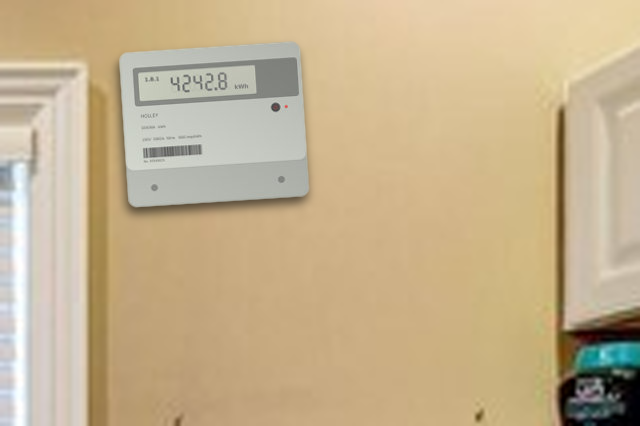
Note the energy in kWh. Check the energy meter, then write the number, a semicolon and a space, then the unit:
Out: 4242.8; kWh
